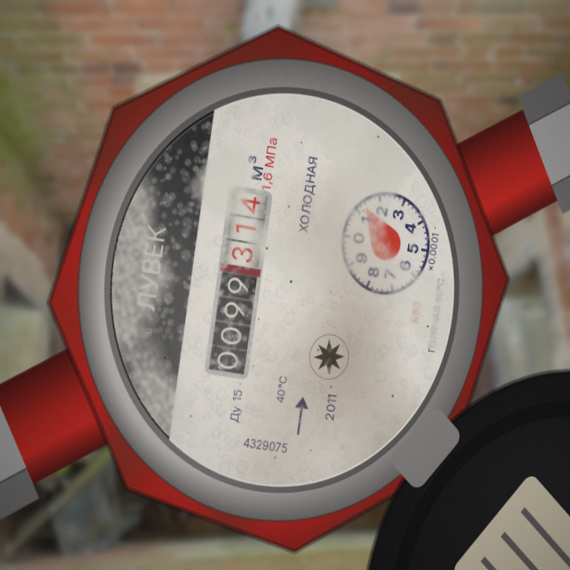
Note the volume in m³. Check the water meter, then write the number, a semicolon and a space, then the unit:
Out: 99.3141; m³
